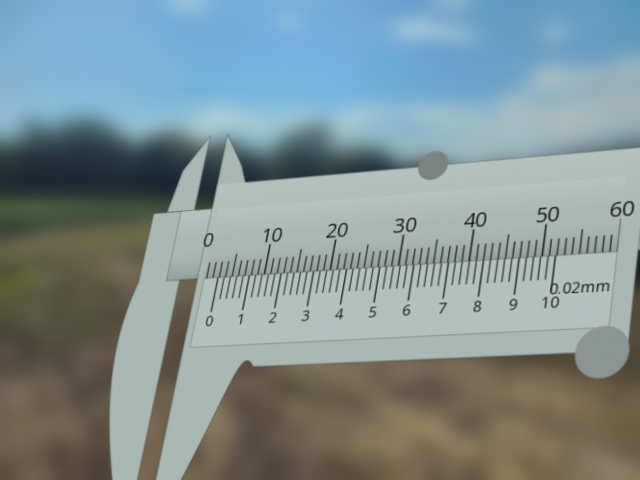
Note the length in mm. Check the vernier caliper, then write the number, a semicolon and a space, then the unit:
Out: 2.8; mm
